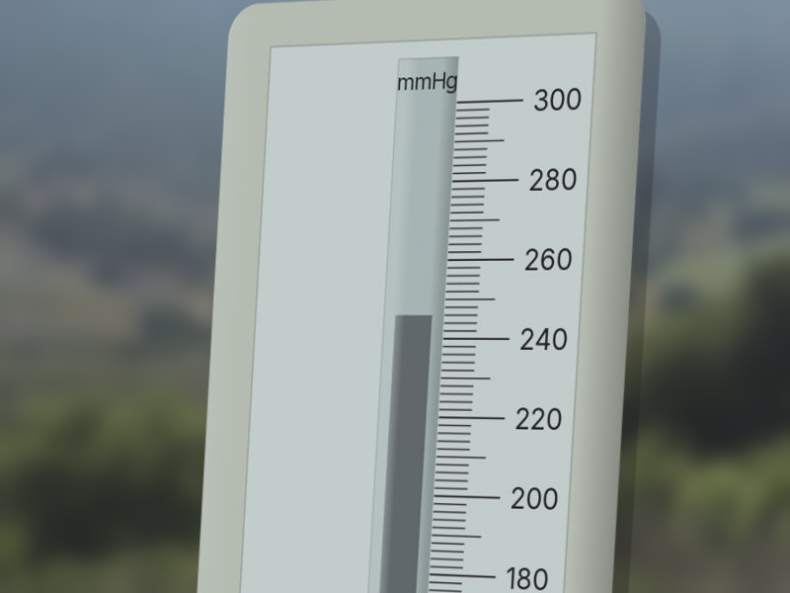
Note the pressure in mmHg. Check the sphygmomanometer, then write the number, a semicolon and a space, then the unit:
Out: 246; mmHg
